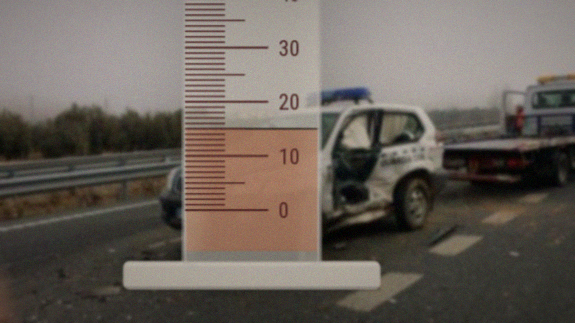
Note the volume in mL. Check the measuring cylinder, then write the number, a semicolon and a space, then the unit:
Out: 15; mL
